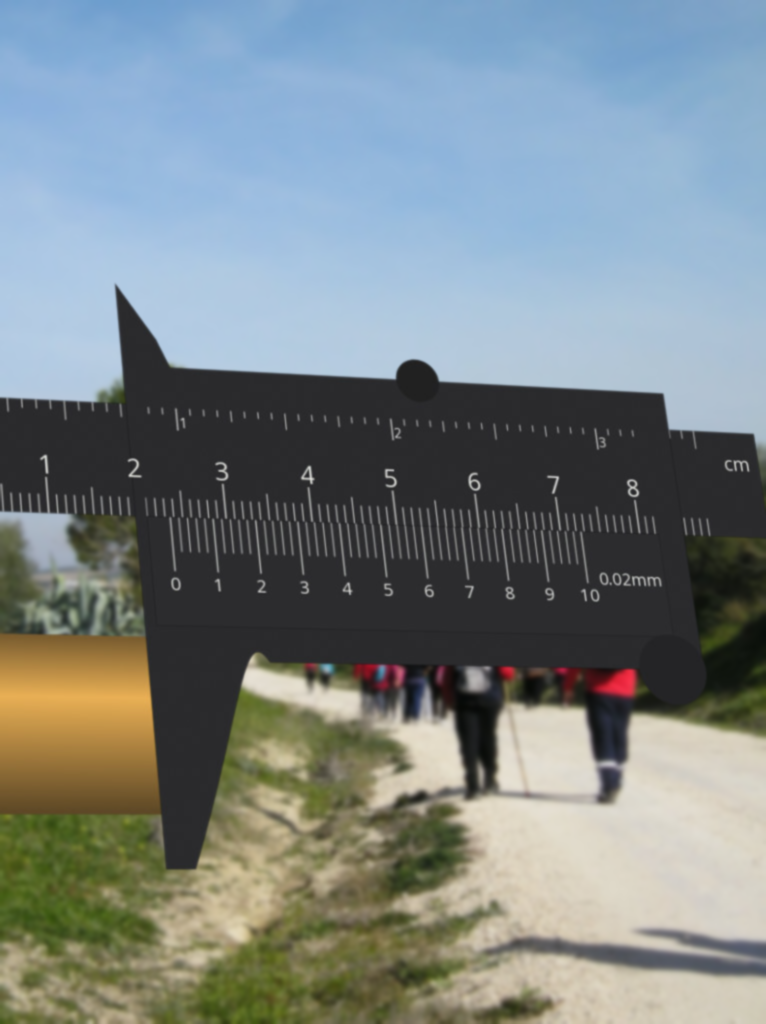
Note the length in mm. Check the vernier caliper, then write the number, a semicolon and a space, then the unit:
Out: 23.6; mm
